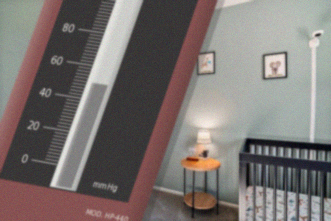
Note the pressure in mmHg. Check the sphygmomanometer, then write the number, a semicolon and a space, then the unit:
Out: 50; mmHg
